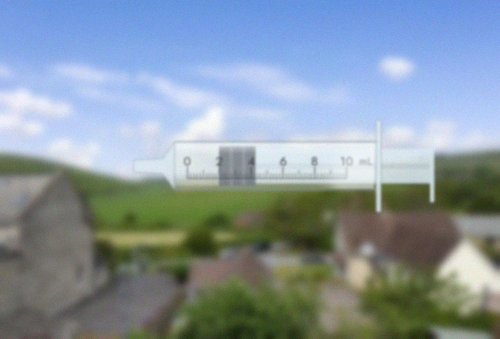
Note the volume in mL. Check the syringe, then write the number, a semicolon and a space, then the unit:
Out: 2; mL
